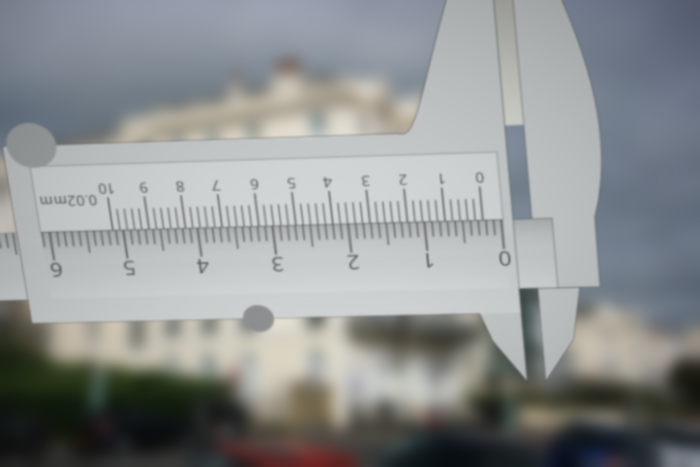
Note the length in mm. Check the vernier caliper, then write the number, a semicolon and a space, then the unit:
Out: 2.4; mm
